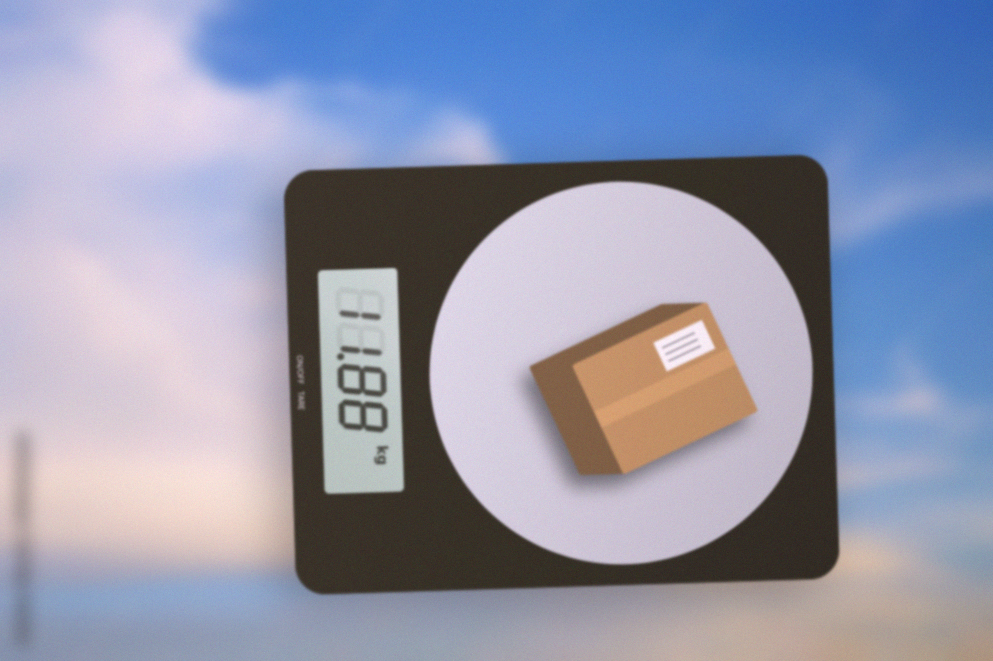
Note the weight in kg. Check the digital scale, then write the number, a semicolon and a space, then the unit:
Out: 11.88; kg
